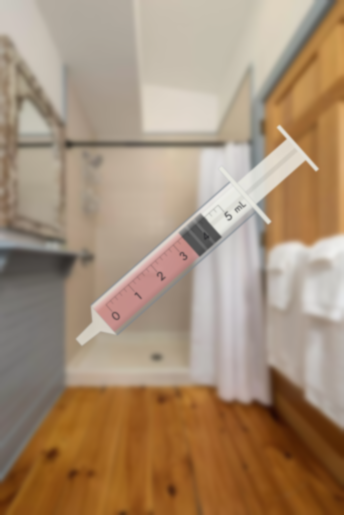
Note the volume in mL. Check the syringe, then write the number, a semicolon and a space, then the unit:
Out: 3.4; mL
